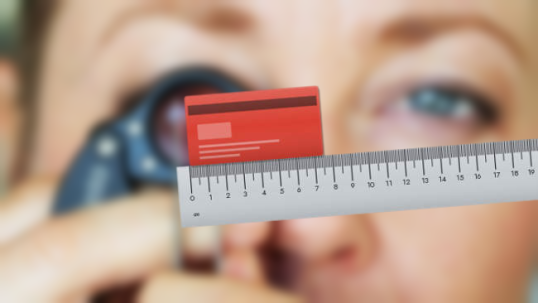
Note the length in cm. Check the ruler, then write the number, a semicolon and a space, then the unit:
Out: 7.5; cm
